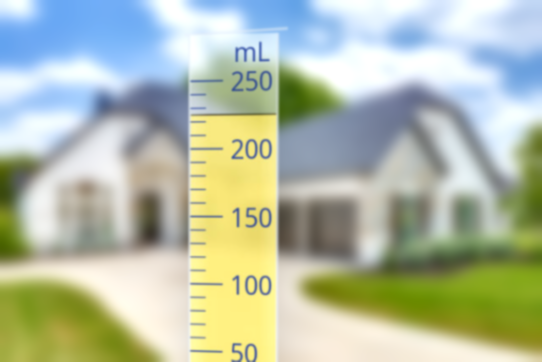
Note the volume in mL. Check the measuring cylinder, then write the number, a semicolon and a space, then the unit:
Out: 225; mL
